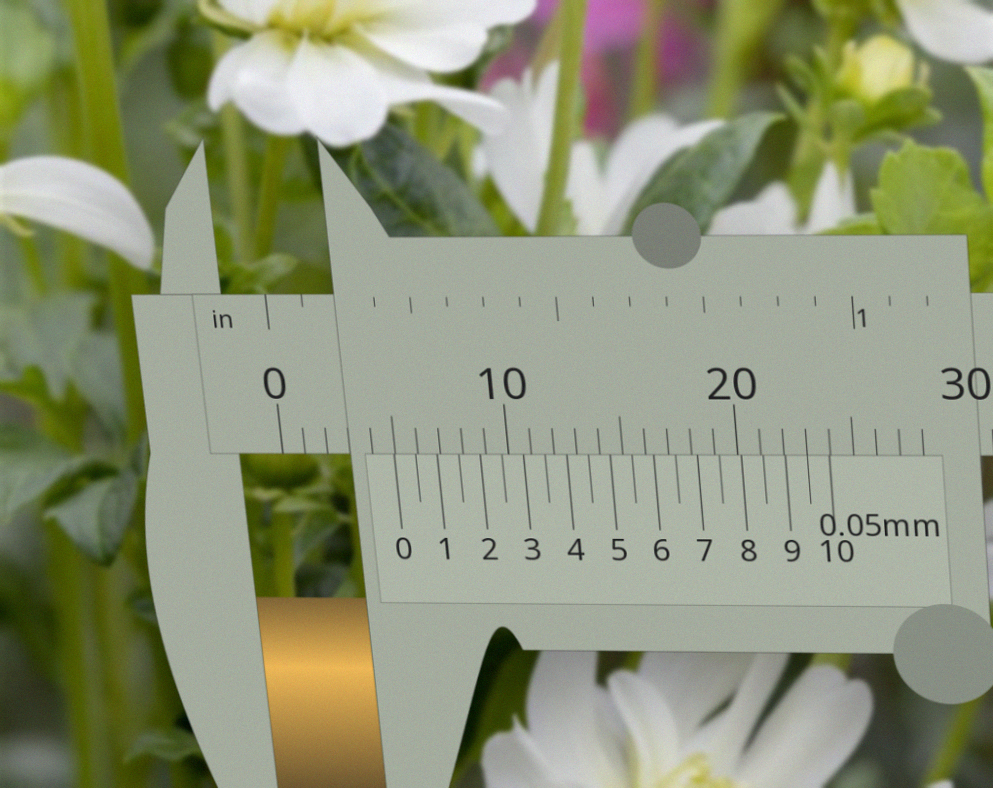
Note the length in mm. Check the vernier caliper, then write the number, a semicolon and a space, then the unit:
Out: 4.95; mm
